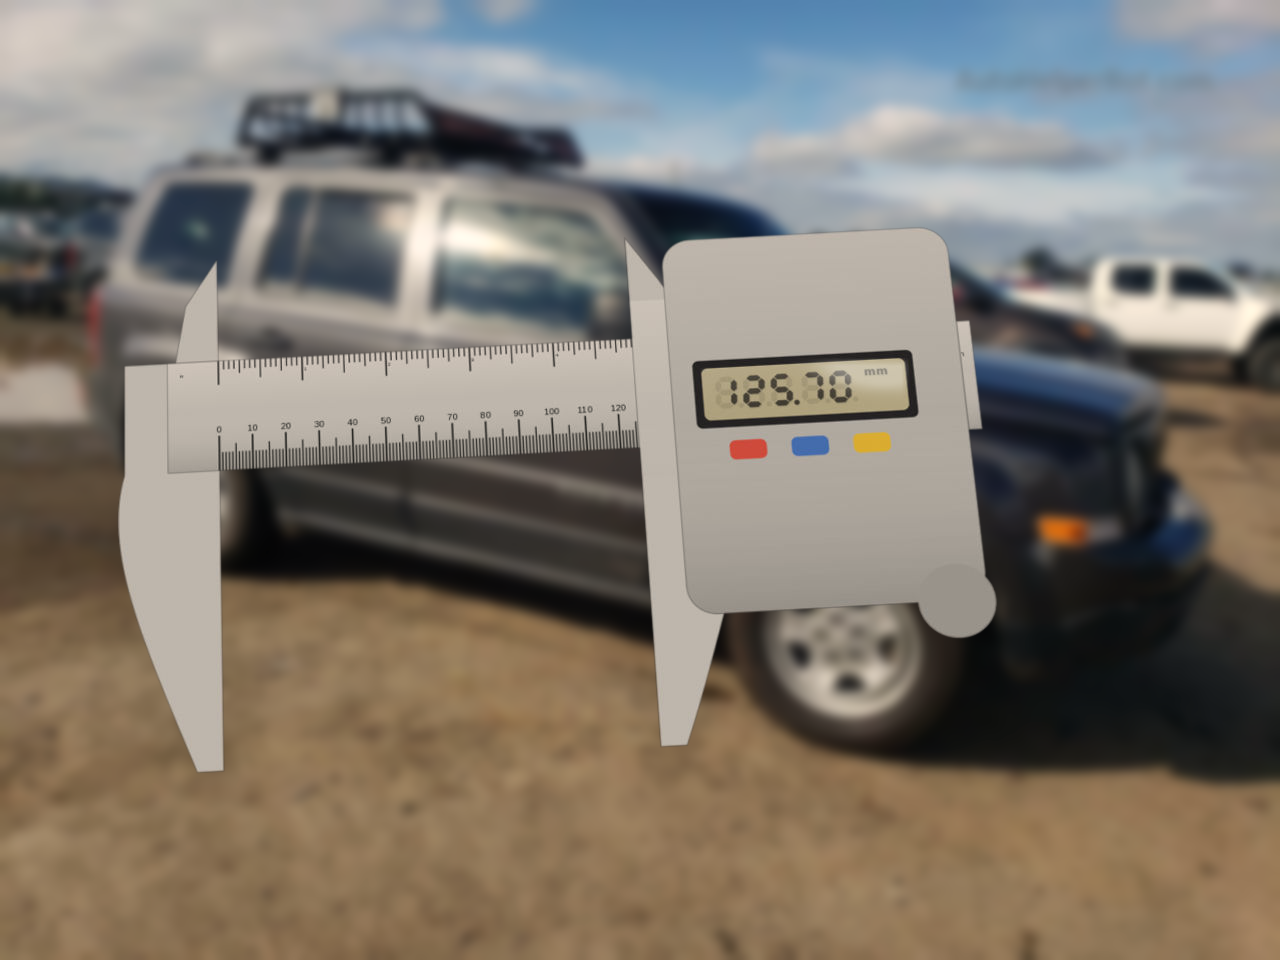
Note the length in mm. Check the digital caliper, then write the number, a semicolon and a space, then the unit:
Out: 125.70; mm
